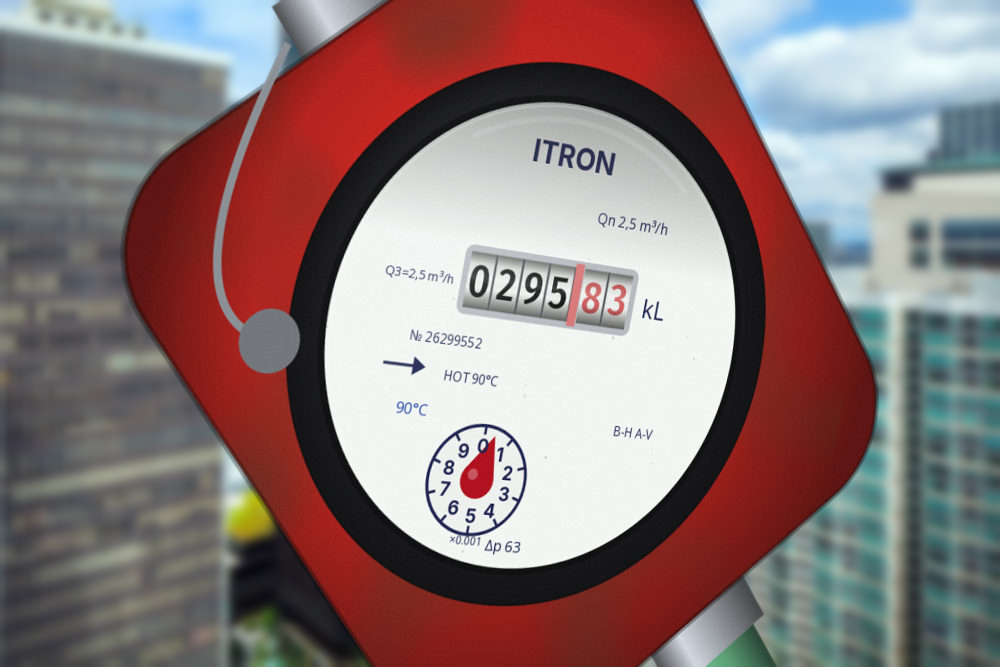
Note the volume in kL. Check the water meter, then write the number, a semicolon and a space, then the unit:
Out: 295.830; kL
